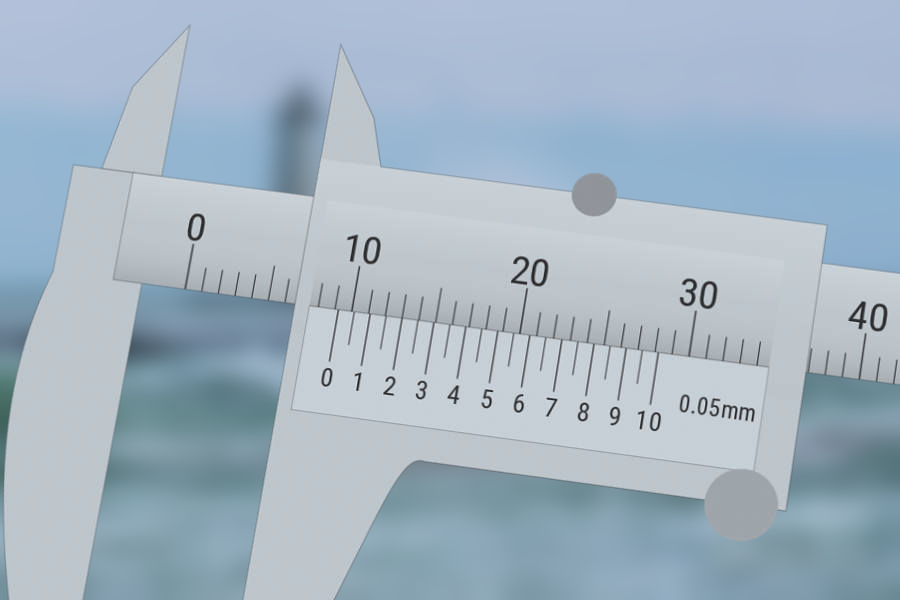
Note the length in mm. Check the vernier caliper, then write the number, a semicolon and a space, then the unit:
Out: 9.2; mm
